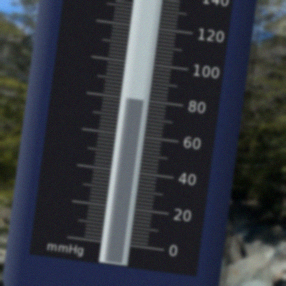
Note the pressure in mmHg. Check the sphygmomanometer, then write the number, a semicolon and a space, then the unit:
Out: 80; mmHg
